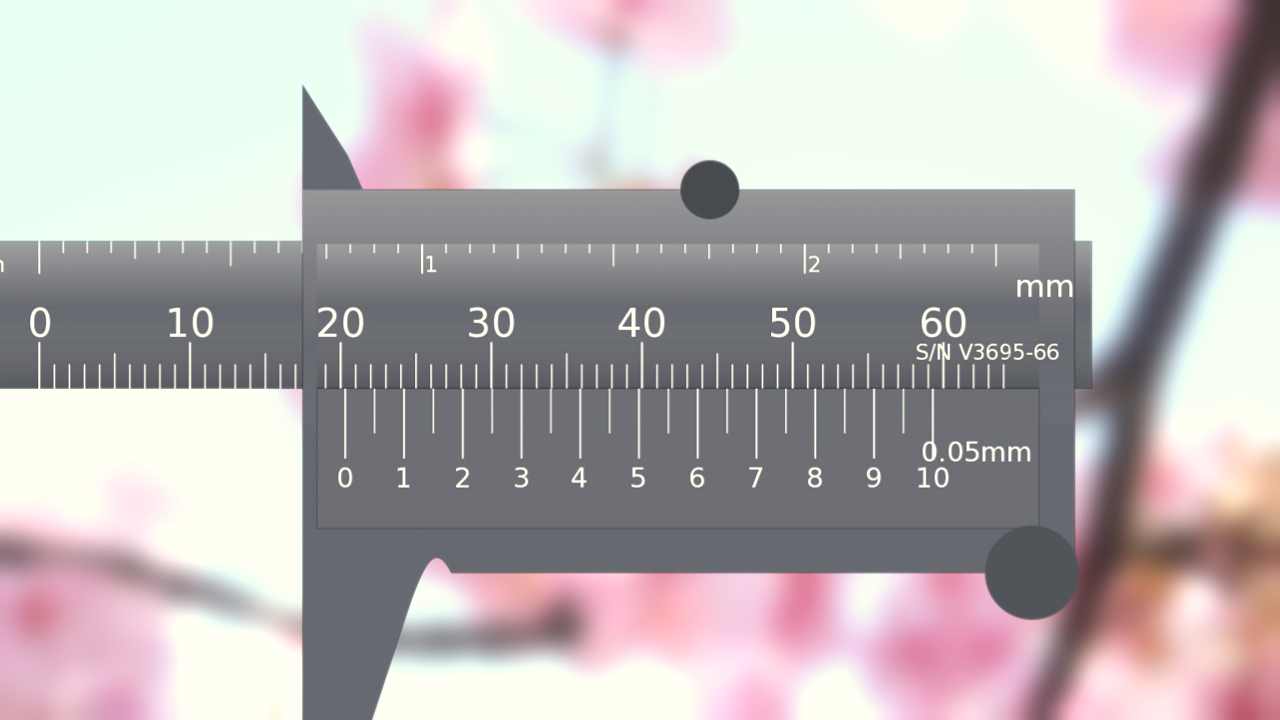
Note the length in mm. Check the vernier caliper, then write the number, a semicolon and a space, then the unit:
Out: 20.3; mm
